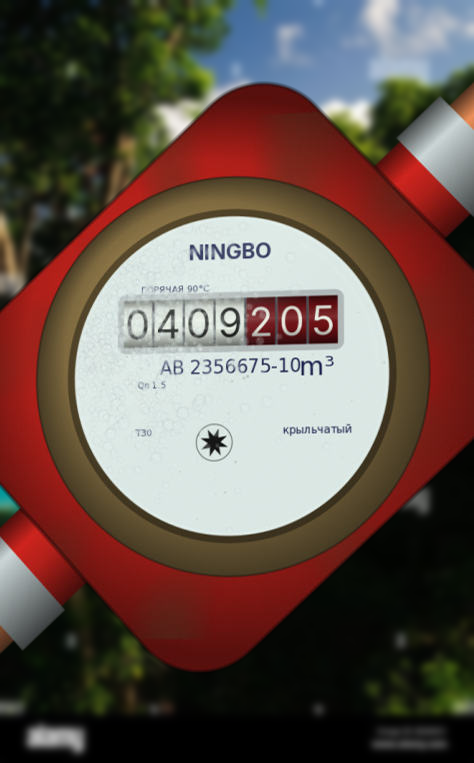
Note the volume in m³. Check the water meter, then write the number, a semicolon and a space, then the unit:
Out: 409.205; m³
